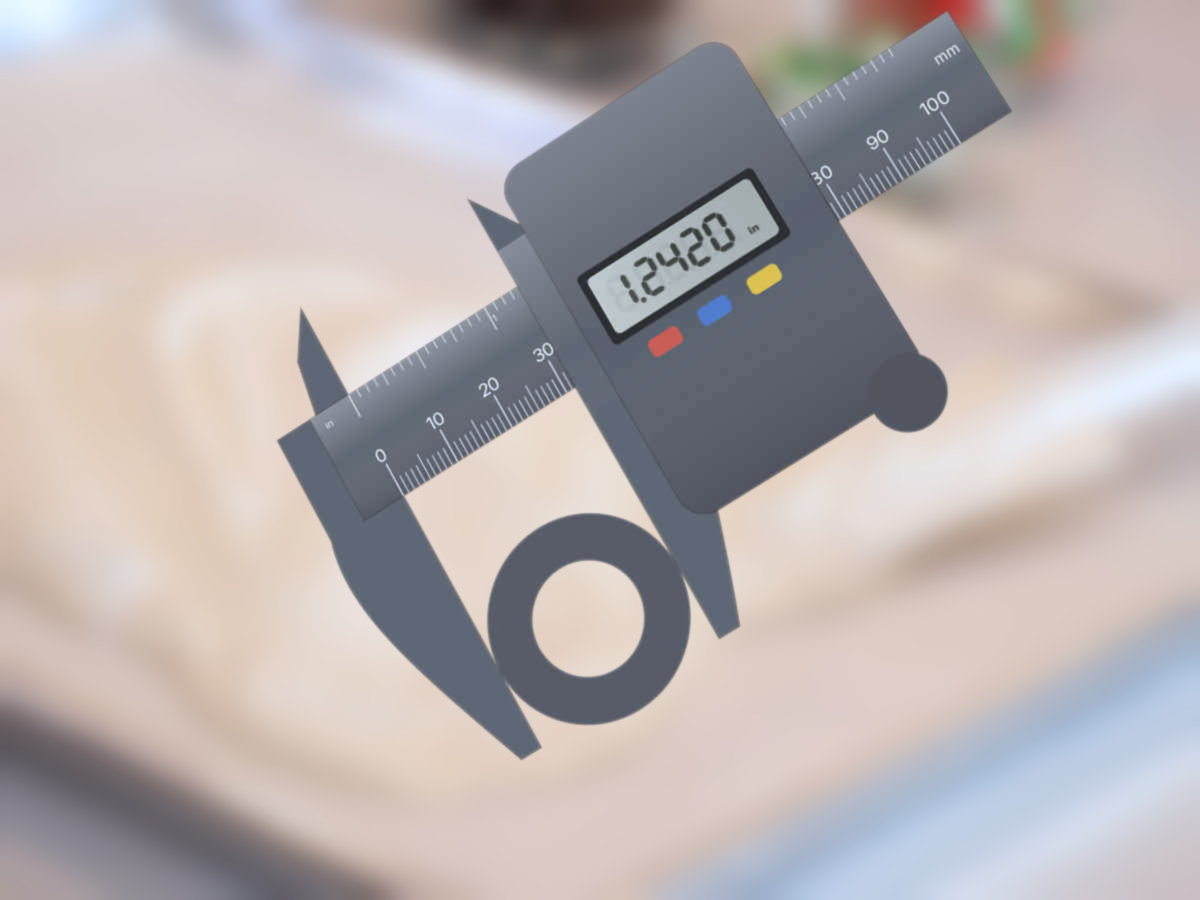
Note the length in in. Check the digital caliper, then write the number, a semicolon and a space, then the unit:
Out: 1.2420; in
